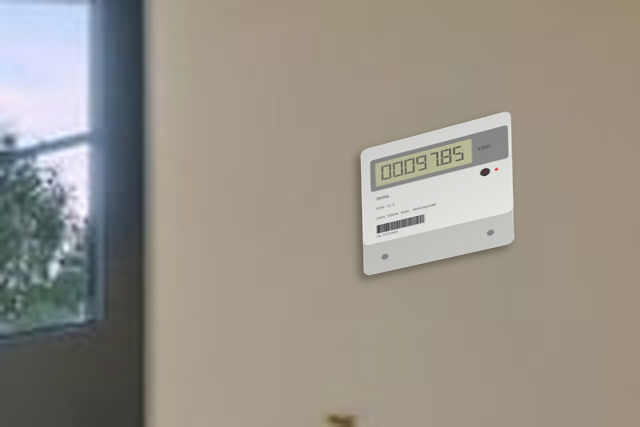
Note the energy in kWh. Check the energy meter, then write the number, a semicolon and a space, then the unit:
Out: 97.85; kWh
